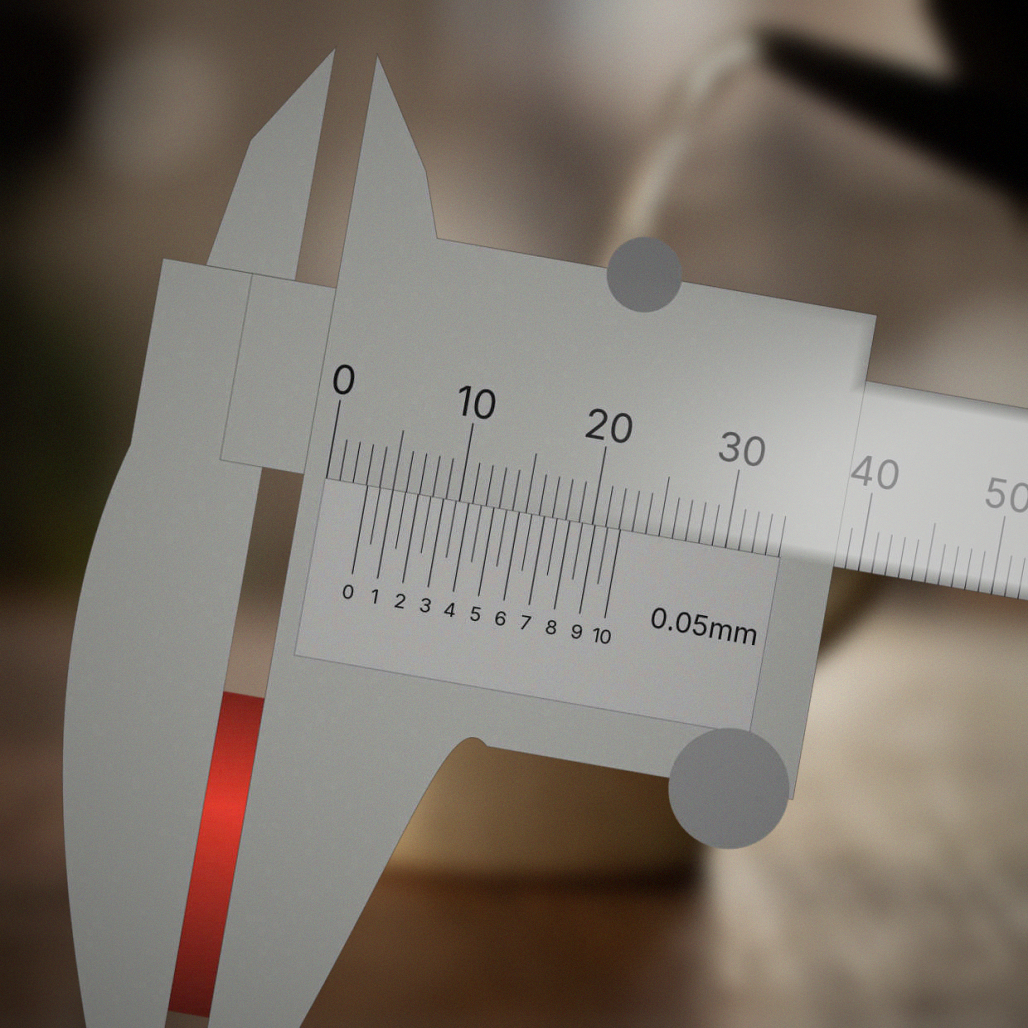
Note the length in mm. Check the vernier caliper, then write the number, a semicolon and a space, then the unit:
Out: 3.1; mm
